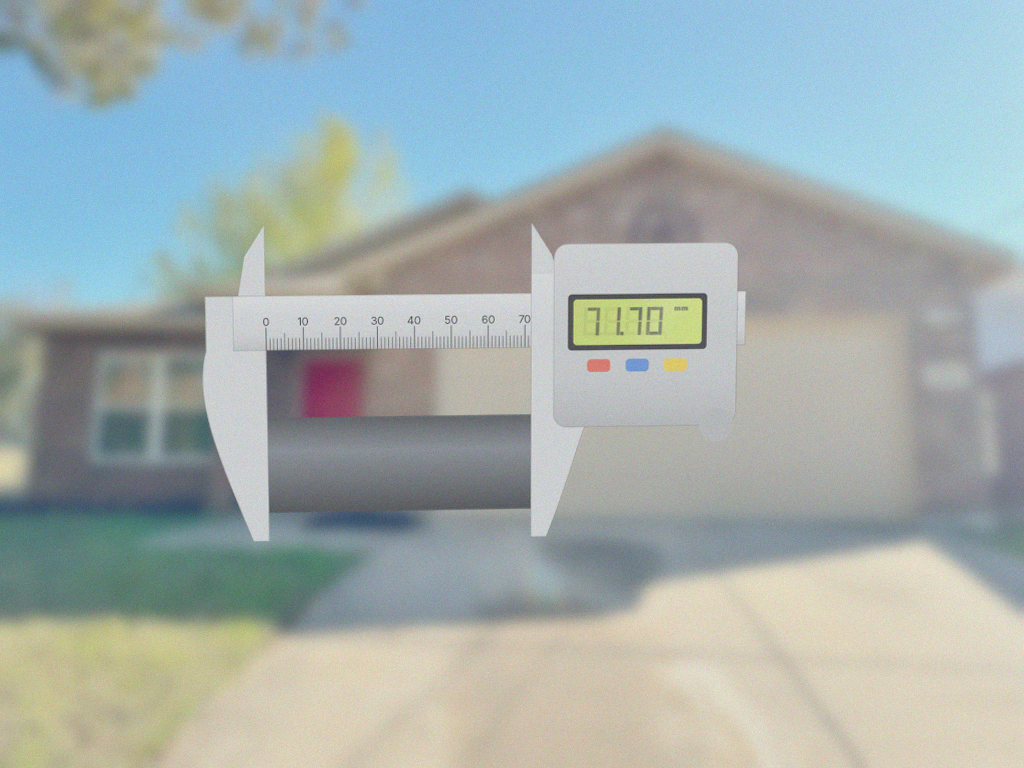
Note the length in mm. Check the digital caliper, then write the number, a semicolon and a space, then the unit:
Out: 71.70; mm
